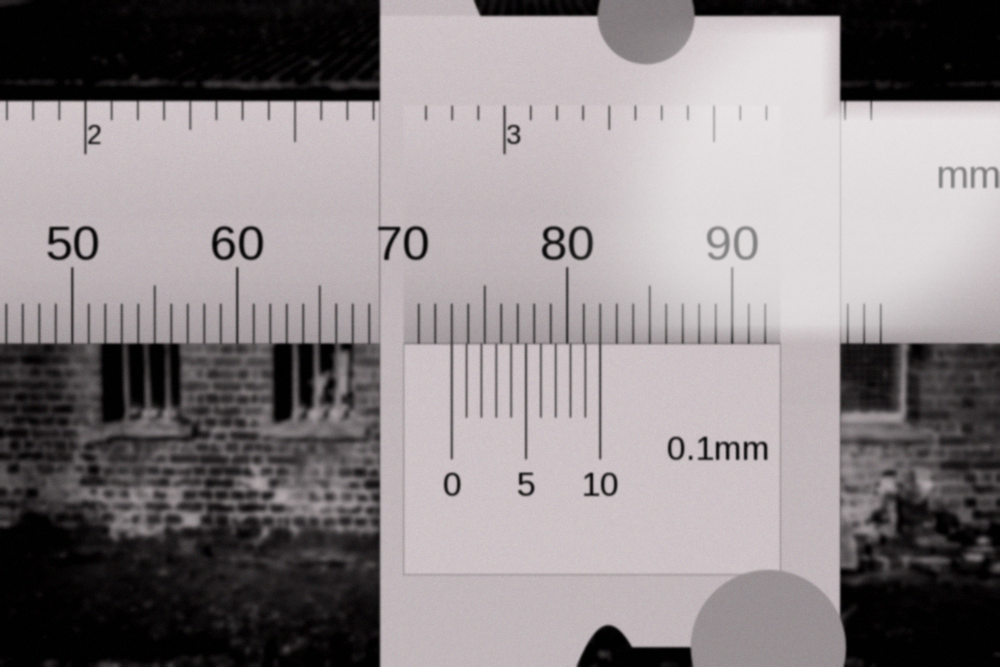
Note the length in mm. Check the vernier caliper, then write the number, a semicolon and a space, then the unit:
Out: 73.0; mm
